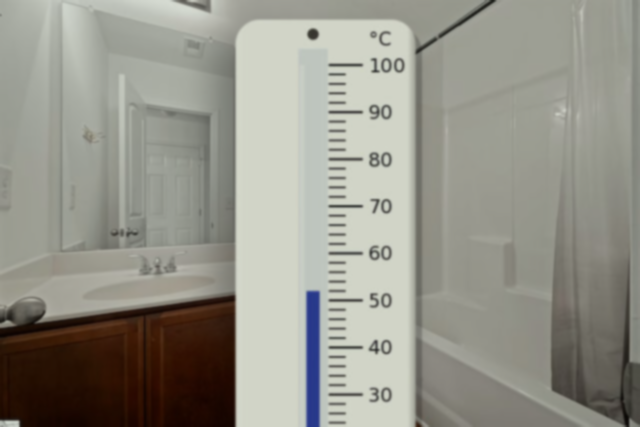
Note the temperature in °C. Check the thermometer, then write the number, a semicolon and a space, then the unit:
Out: 52; °C
